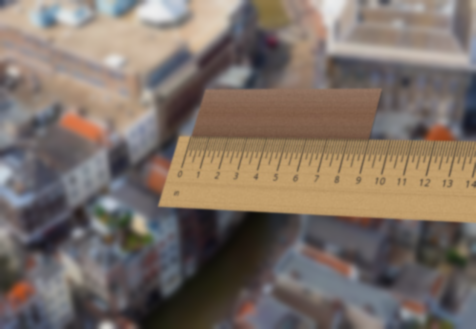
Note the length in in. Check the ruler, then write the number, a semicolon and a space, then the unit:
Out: 9; in
